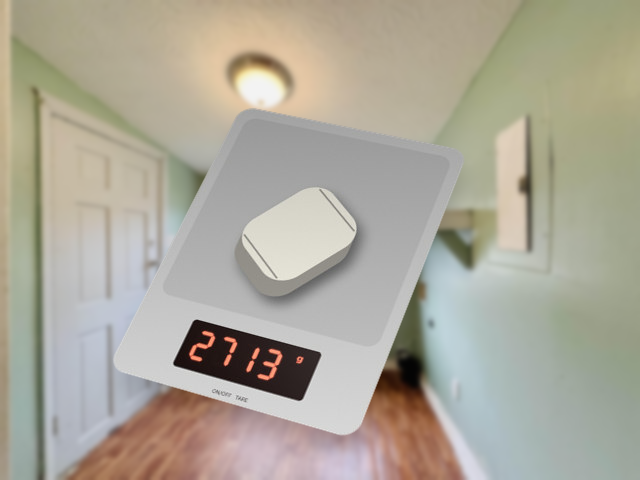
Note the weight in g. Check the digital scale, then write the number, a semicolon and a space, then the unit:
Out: 2713; g
